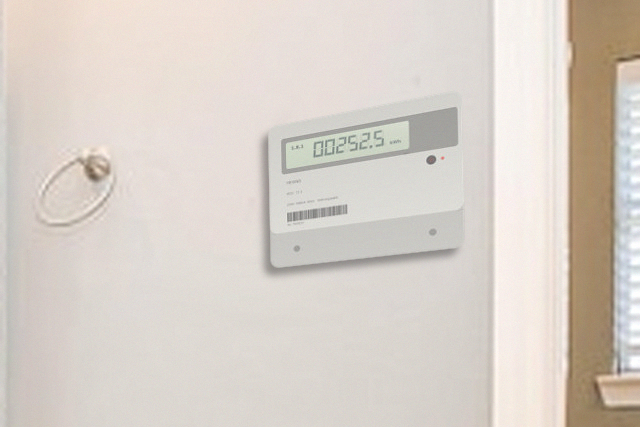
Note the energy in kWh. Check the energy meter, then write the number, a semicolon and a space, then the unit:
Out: 252.5; kWh
